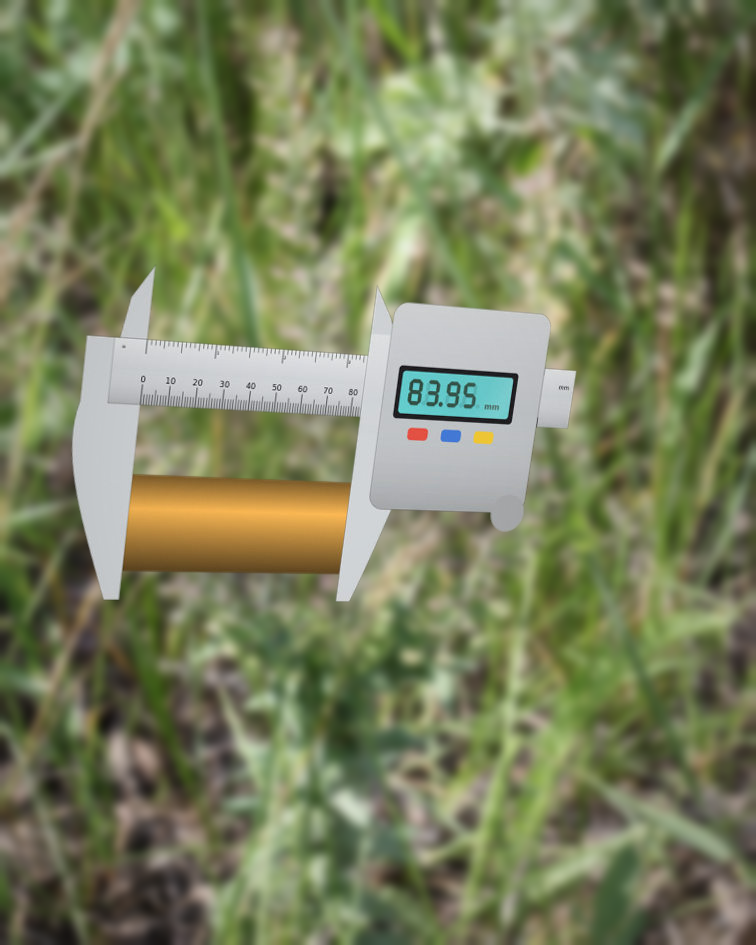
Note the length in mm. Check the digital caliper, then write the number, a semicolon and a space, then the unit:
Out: 83.95; mm
